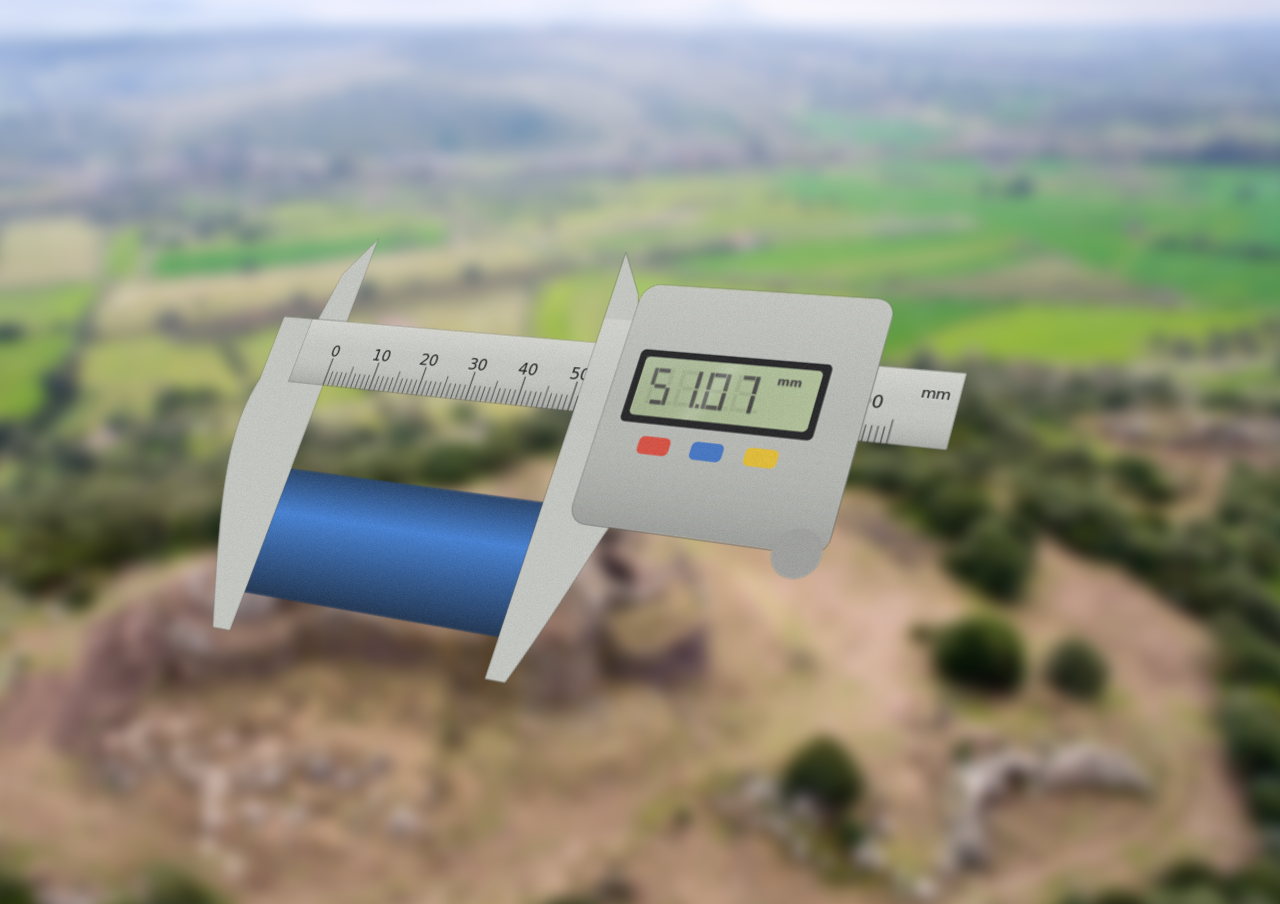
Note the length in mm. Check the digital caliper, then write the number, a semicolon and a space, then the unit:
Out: 51.07; mm
